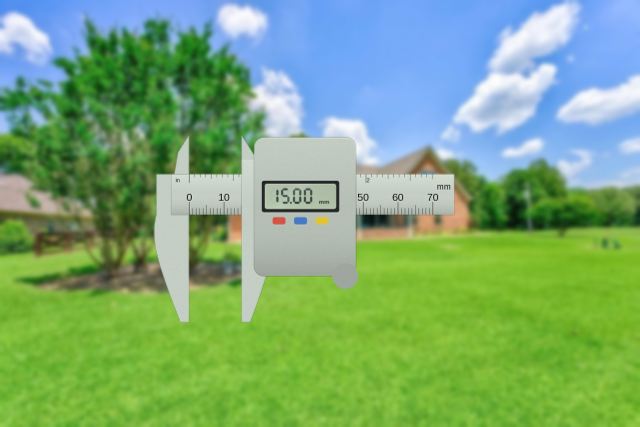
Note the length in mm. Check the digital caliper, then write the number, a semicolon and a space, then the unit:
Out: 15.00; mm
